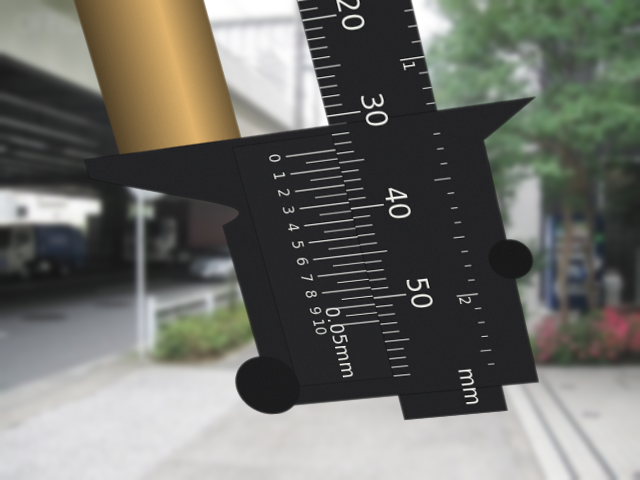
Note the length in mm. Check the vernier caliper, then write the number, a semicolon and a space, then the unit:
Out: 33.6; mm
